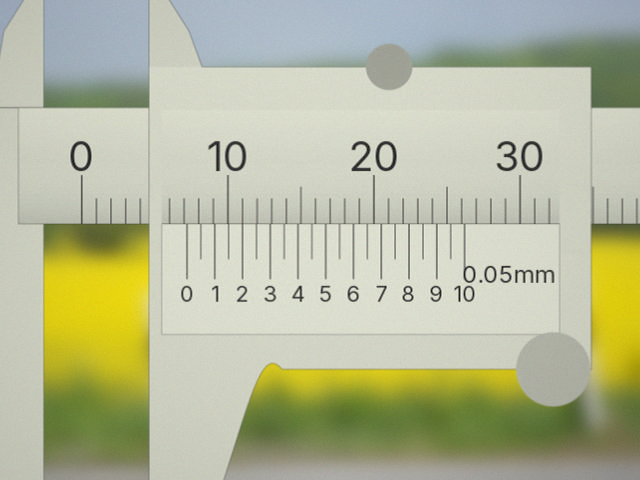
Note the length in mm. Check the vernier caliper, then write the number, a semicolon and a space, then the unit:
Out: 7.2; mm
